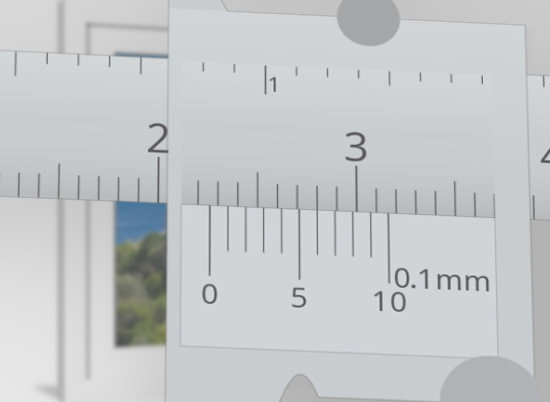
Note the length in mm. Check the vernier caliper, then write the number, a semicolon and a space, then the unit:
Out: 22.6; mm
